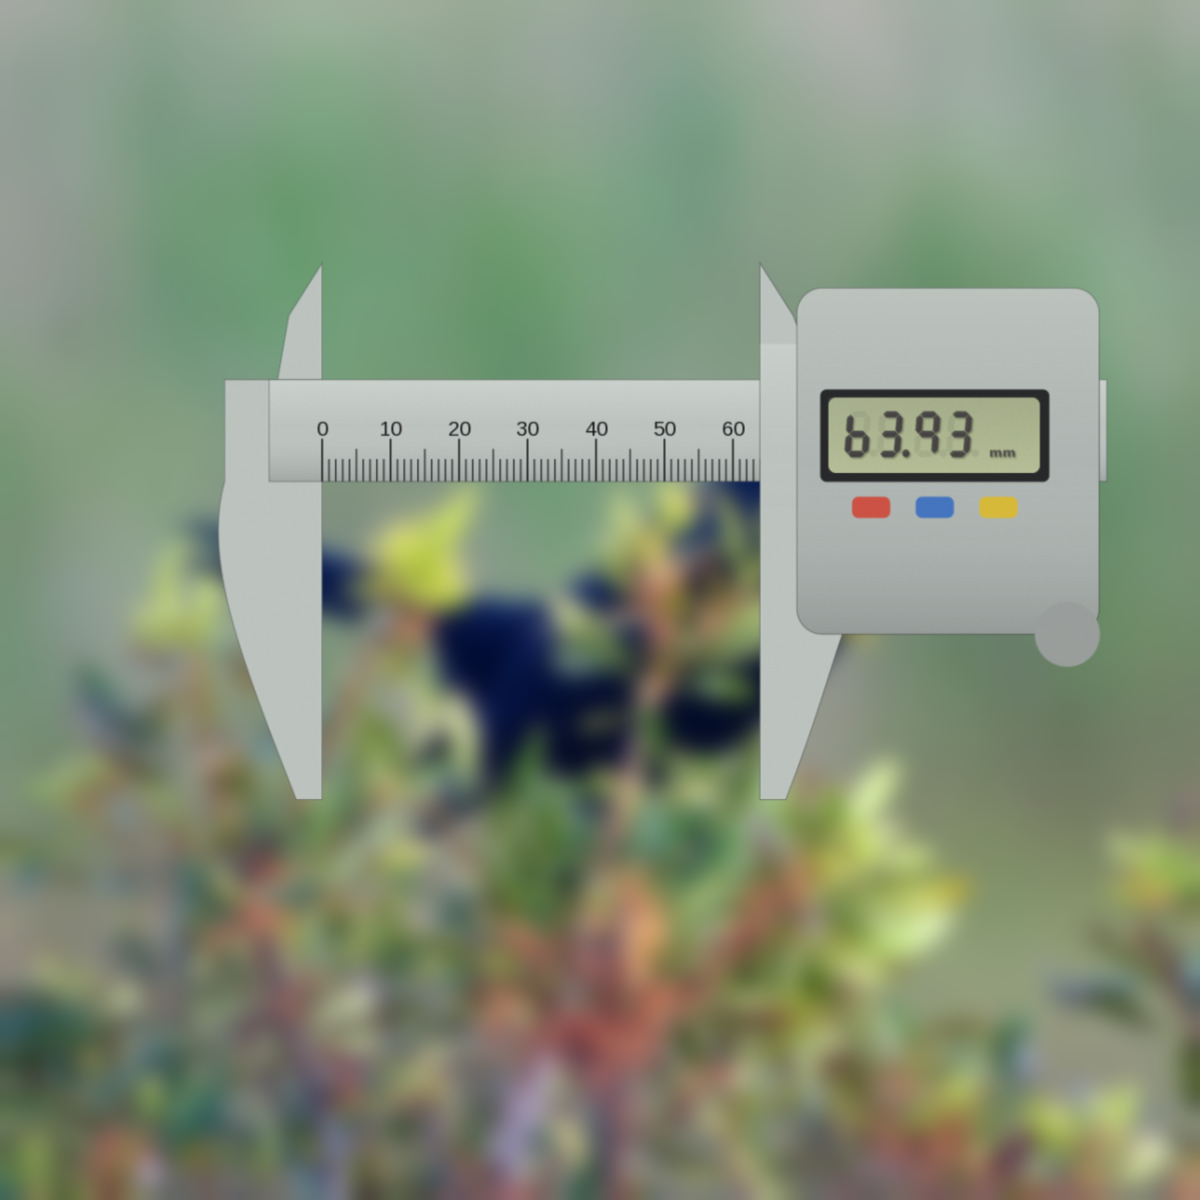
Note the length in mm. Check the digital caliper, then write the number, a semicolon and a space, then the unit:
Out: 63.93; mm
